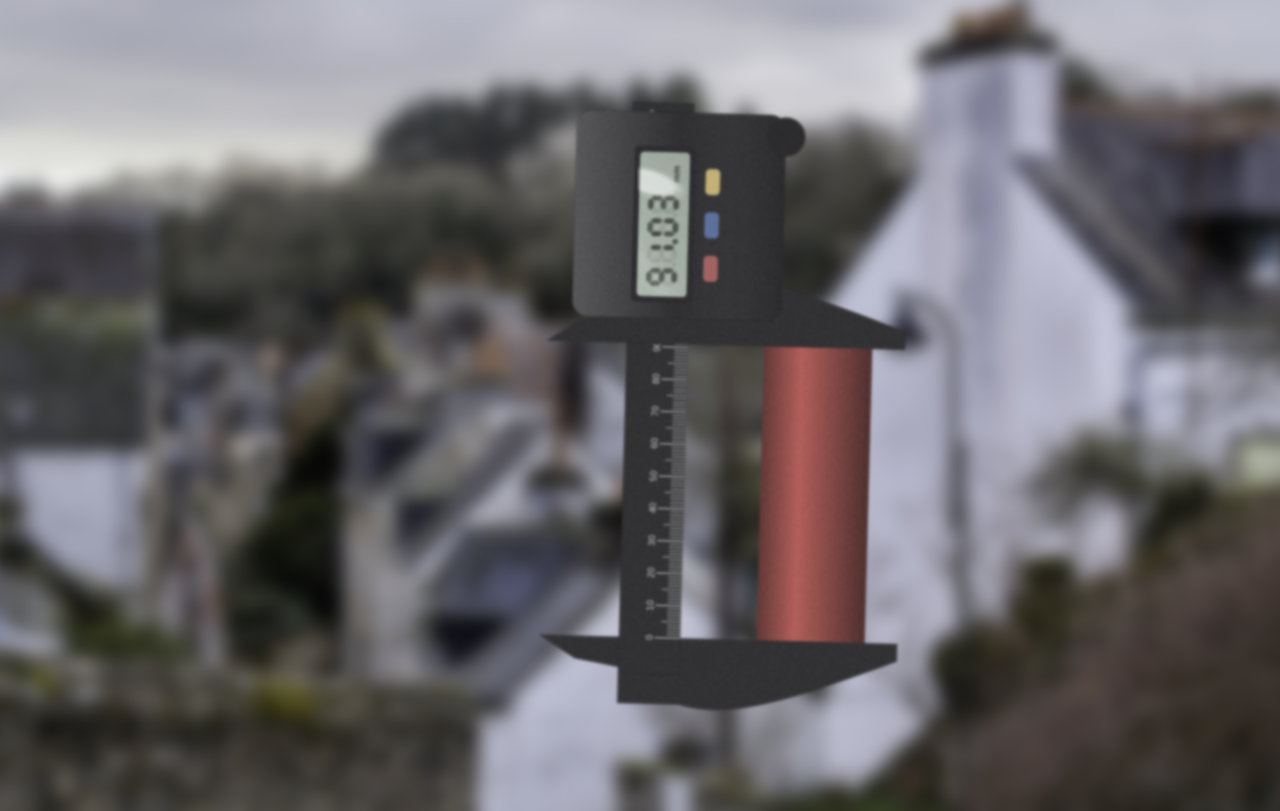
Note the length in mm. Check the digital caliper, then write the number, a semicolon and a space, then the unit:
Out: 91.03; mm
